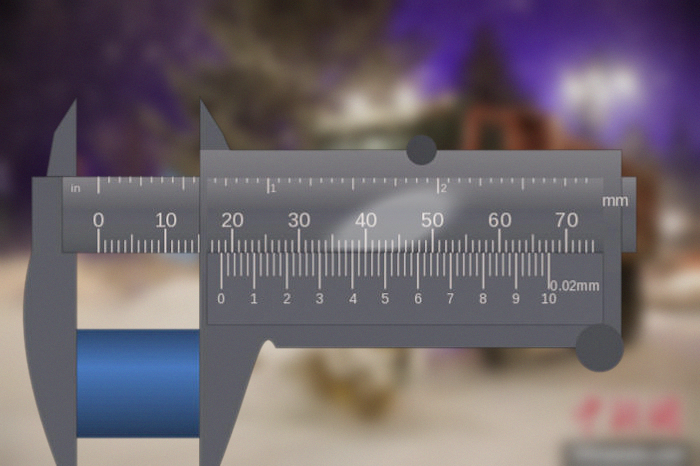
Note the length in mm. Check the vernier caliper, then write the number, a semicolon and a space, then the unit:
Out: 18.4; mm
